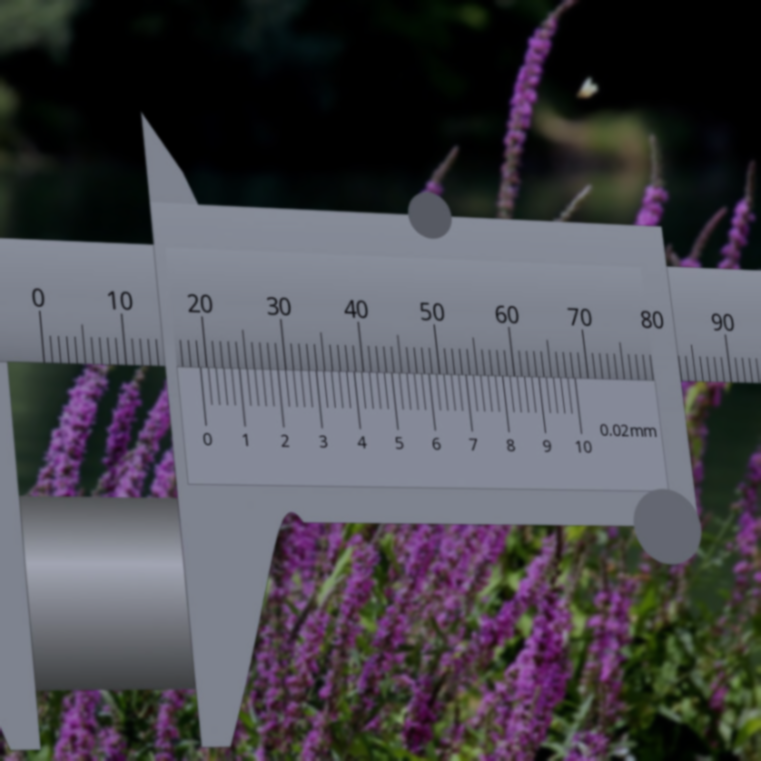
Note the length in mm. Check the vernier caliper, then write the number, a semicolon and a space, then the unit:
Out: 19.2; mm
